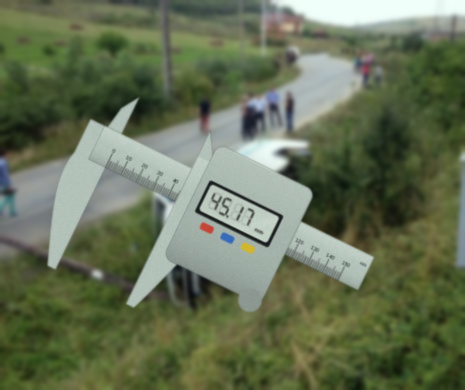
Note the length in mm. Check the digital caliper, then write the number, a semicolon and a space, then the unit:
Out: 45.17; mm
